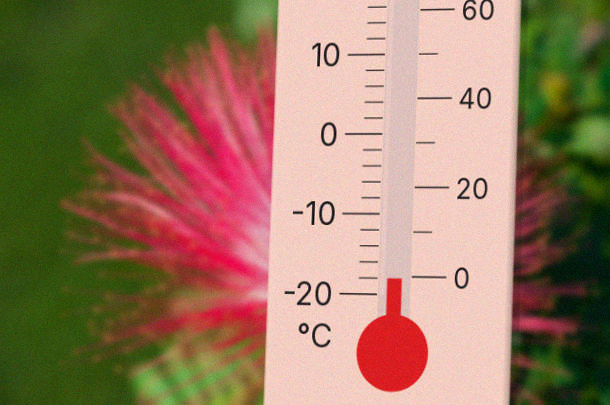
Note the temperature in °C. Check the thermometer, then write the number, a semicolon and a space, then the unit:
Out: -18; °C
